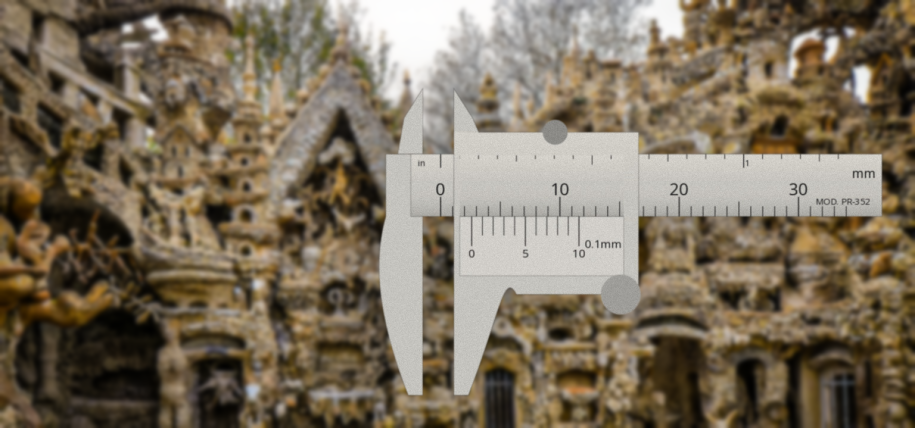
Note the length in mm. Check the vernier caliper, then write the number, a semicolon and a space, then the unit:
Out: 2.6; mm
